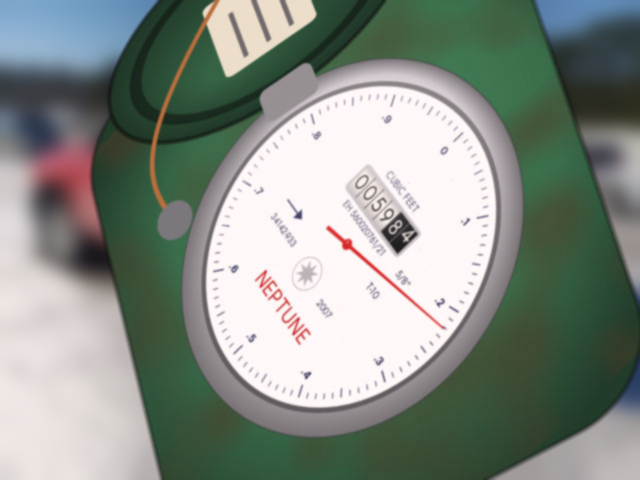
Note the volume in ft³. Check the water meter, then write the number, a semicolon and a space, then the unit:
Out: 5984.22; ft³
